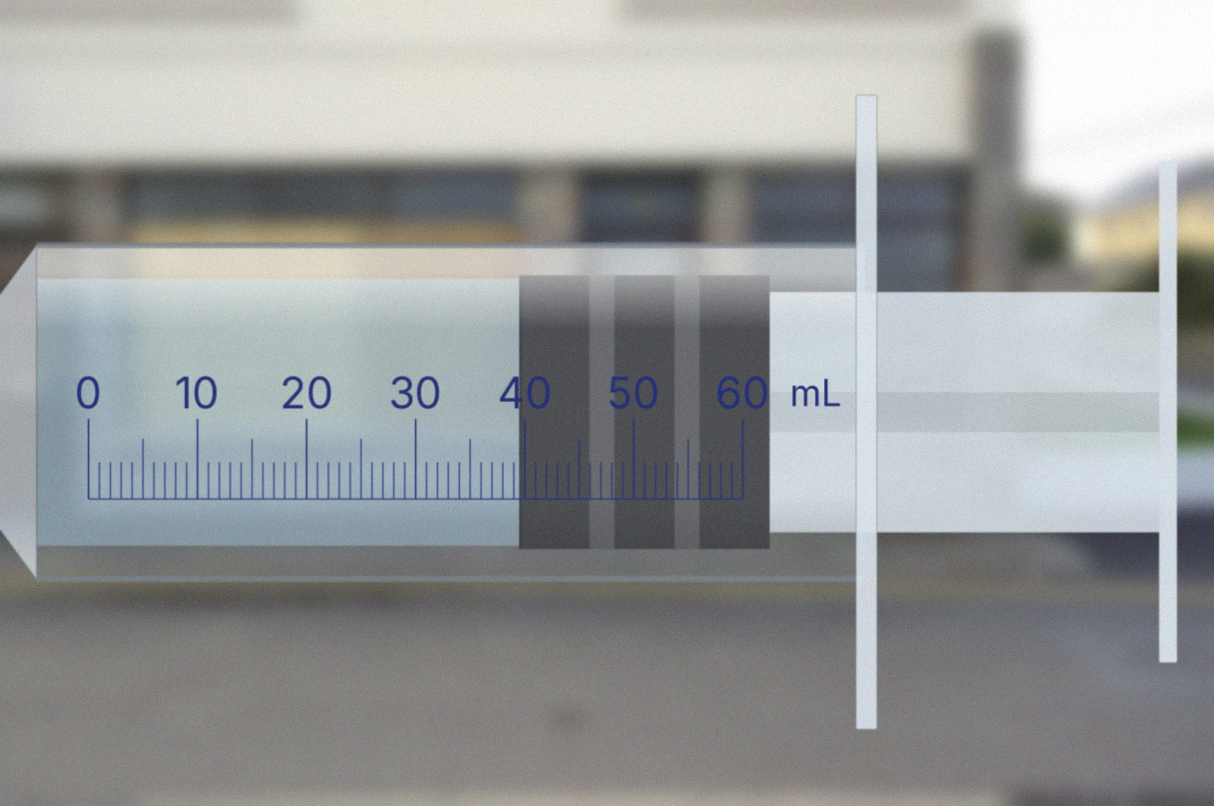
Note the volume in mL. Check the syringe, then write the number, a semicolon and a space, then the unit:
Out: 39.5; mL
